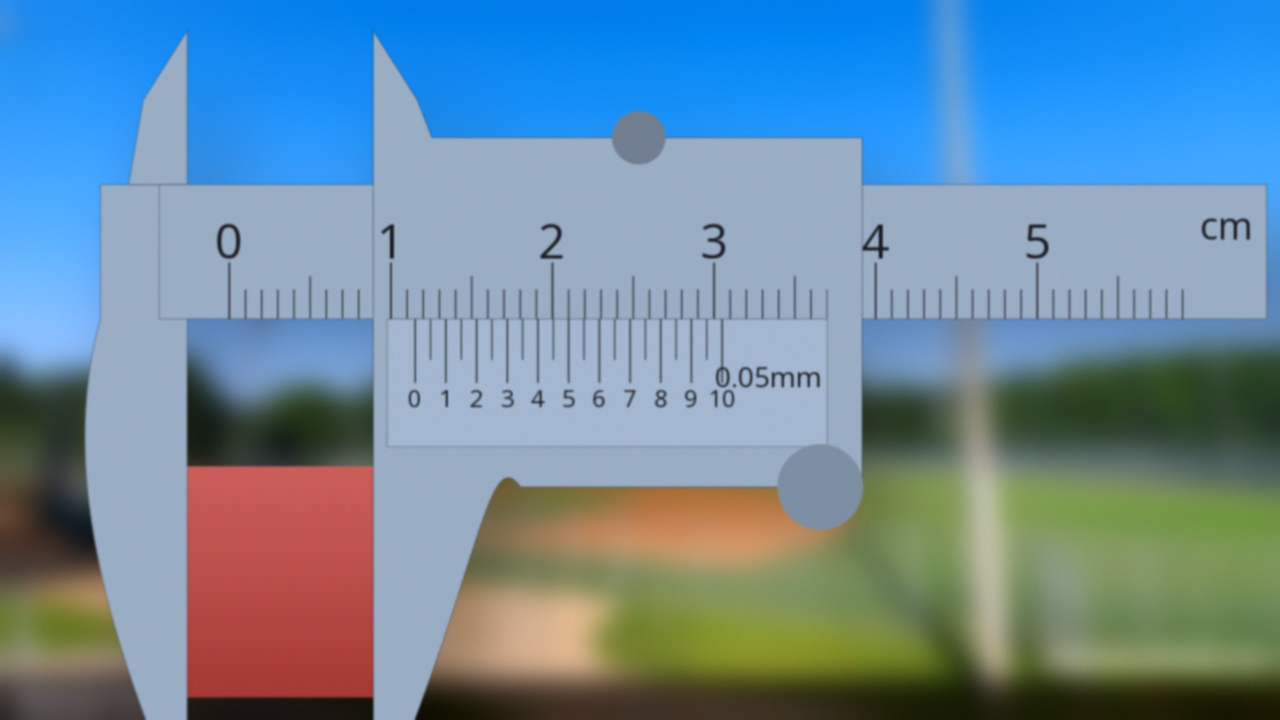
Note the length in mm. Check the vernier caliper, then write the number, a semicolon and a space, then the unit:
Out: 11.5; mm
